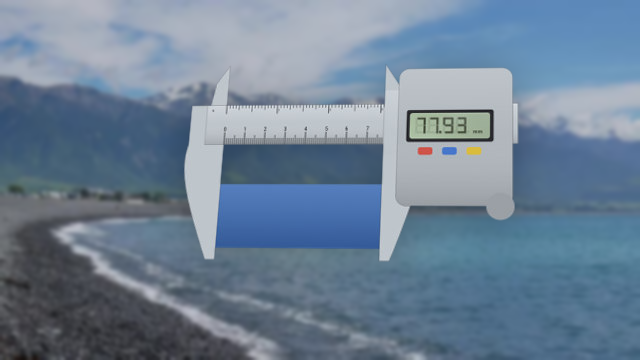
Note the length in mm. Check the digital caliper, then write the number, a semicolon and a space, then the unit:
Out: 77.93; mm
